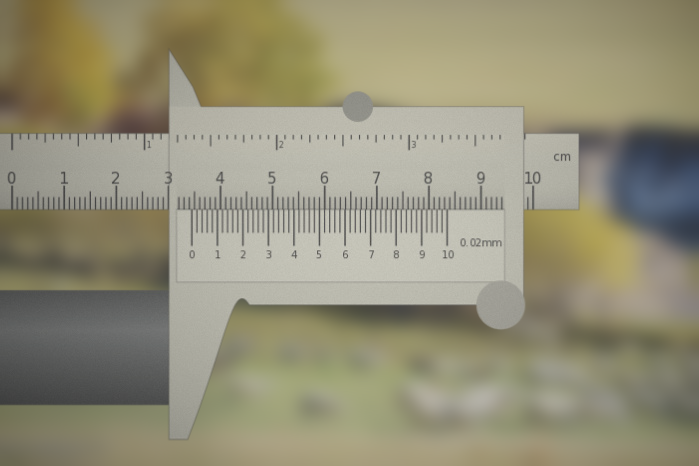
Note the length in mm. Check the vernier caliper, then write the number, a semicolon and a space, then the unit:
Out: 34.5; mm
